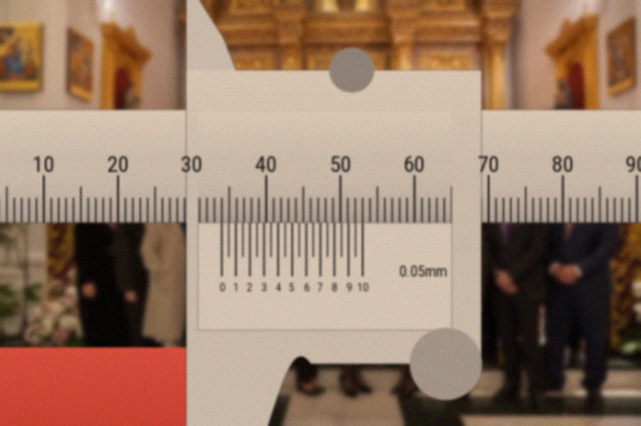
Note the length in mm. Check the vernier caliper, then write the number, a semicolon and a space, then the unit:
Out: 34.0; mm
